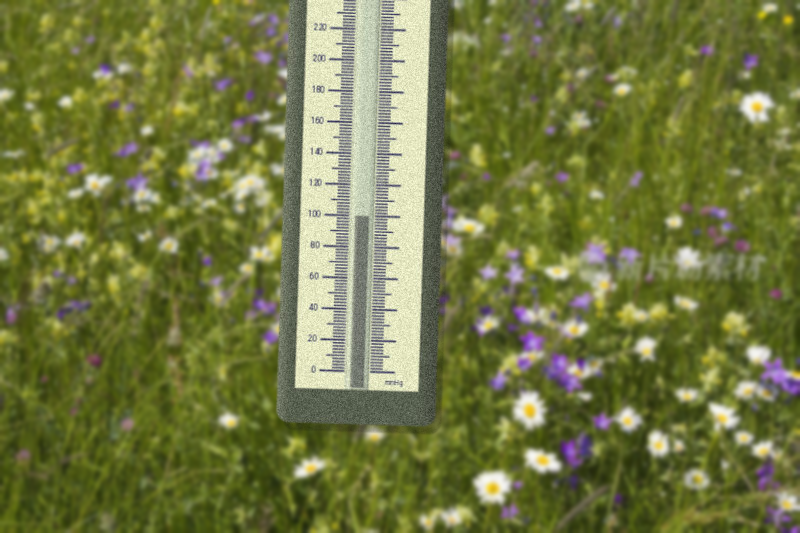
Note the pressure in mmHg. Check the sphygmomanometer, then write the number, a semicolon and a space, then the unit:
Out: 100; mmHg
